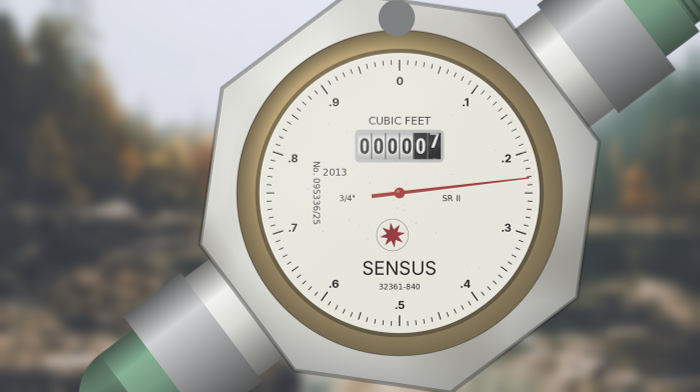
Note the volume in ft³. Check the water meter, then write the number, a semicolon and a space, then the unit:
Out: 7.23; ft³
